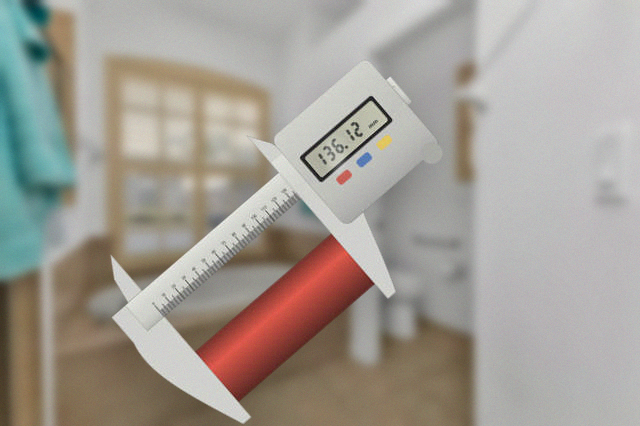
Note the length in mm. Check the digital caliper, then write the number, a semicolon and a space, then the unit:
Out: 136.12; mm
